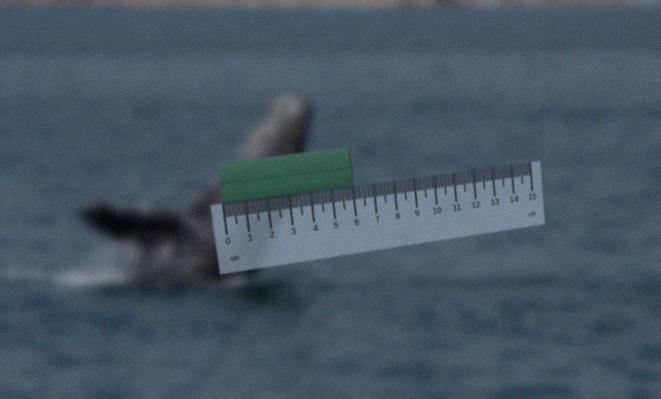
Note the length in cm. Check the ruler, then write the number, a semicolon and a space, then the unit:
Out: 6; cm
